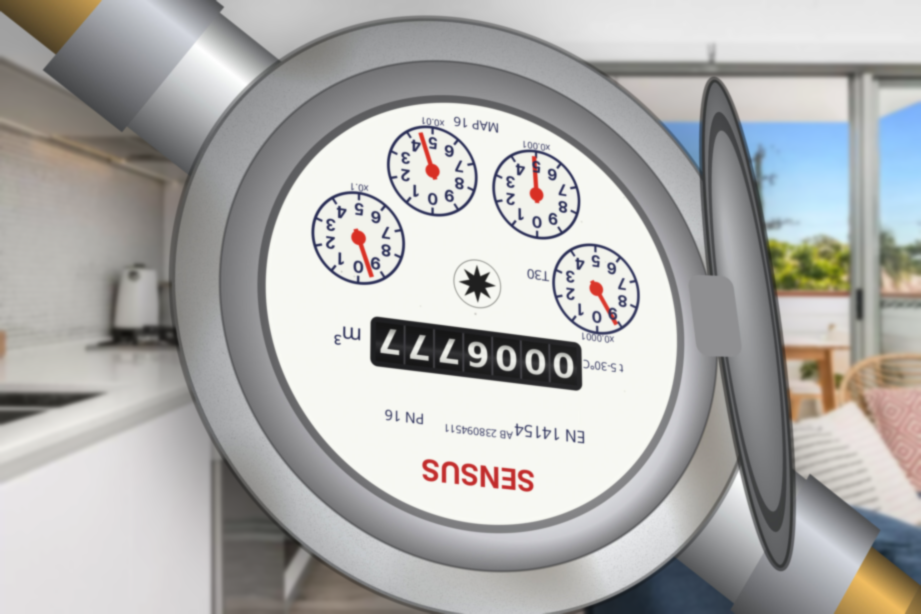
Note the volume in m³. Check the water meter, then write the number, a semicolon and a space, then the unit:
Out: 6776.9449; m³
